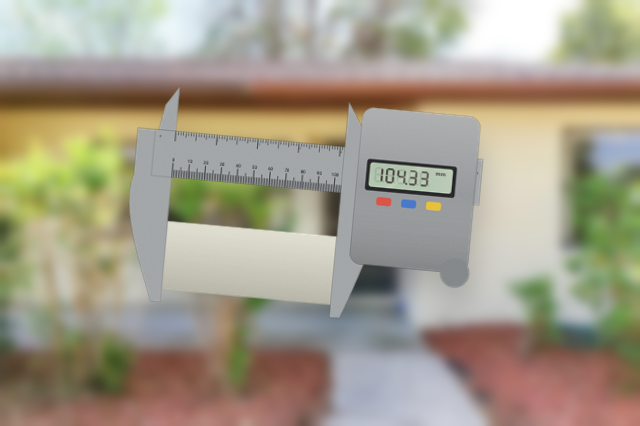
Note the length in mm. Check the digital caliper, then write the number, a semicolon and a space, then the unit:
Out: 104.33; mm
